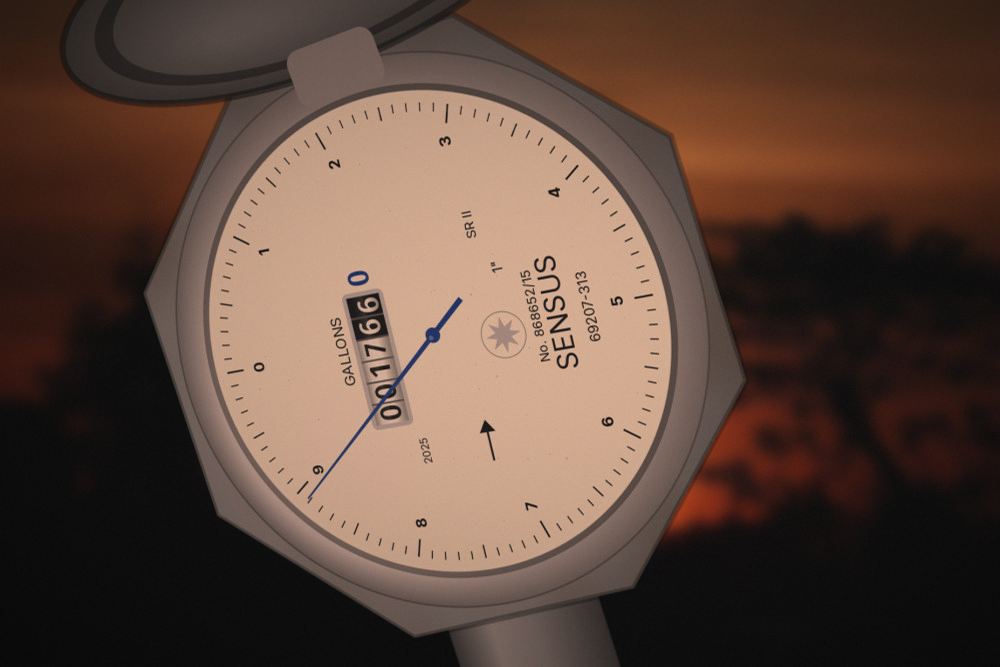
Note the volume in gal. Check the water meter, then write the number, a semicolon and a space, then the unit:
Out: 17658.9; gal
